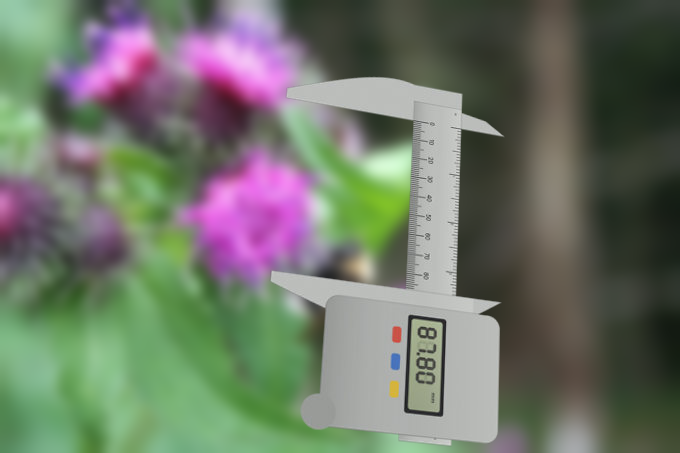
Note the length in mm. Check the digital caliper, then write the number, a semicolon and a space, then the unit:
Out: 87.80; mm
